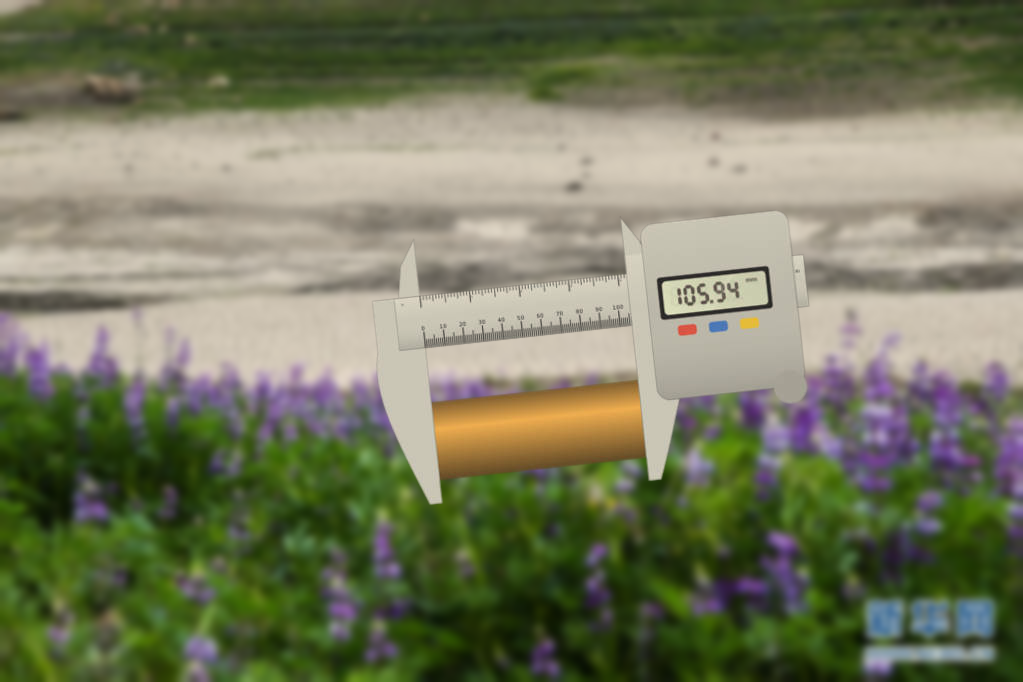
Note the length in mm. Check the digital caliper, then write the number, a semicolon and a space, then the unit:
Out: 105.94; mm
